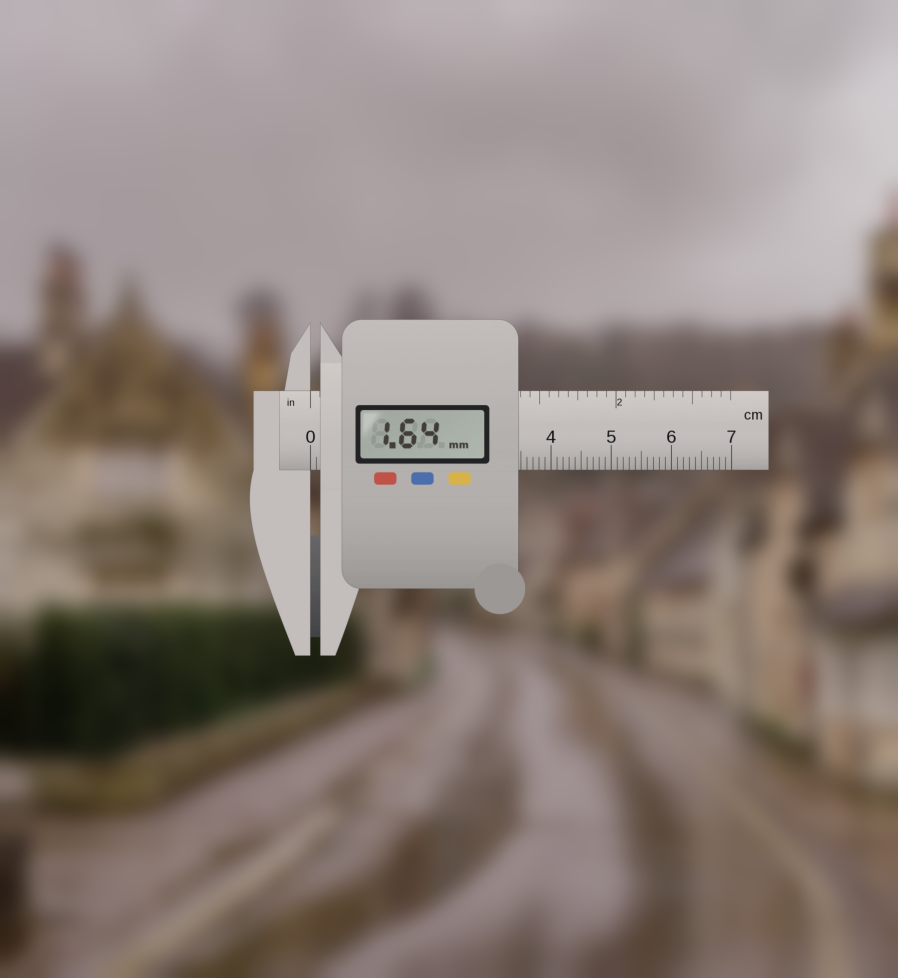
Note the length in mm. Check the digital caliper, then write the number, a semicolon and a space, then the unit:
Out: 1.64; mm
